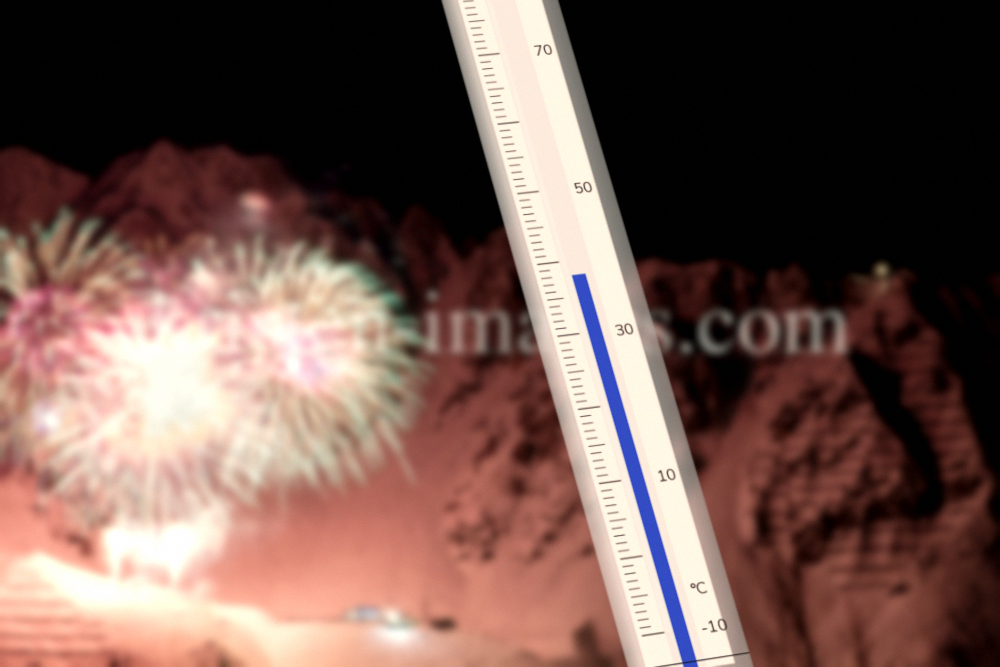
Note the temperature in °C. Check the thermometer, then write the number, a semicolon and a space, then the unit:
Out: 38; °C
